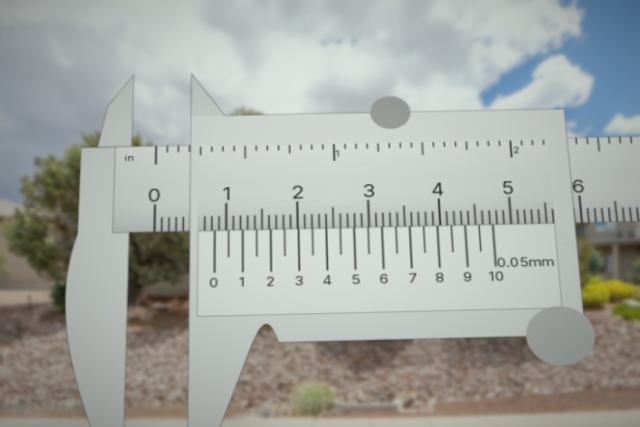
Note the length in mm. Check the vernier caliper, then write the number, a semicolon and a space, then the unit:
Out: 8.4; mm
